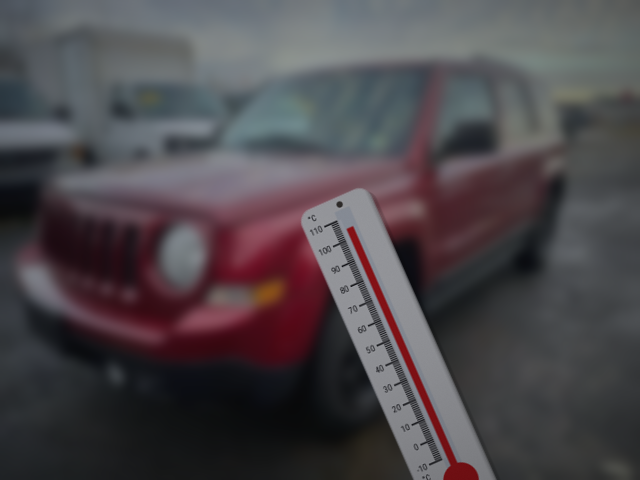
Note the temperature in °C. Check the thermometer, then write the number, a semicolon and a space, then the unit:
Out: 105; °C
